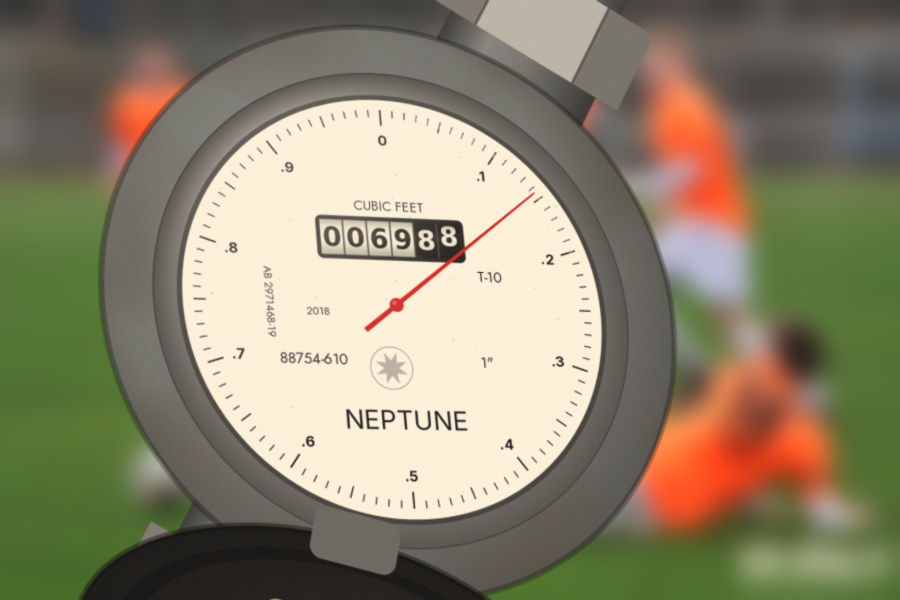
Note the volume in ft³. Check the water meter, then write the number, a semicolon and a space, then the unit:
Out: 6988.14; ft³
